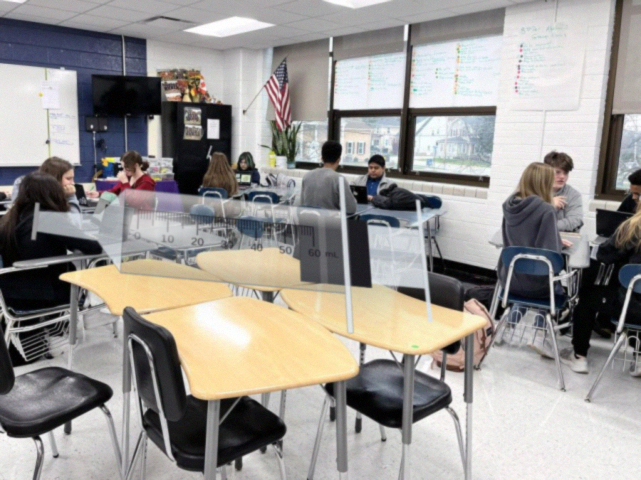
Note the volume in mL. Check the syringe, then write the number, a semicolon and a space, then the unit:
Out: 55; mL
